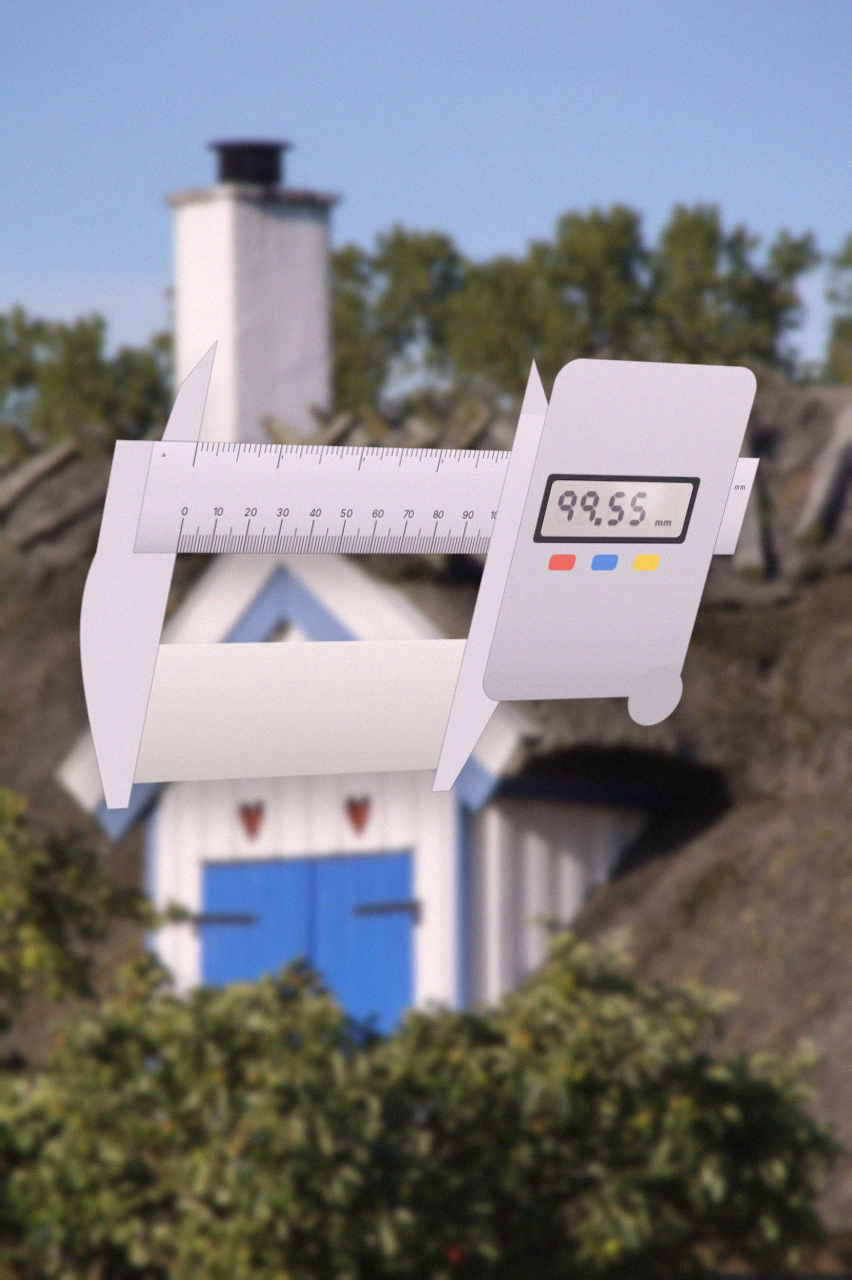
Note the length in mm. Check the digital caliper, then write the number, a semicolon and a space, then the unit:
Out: 99.55; mm
